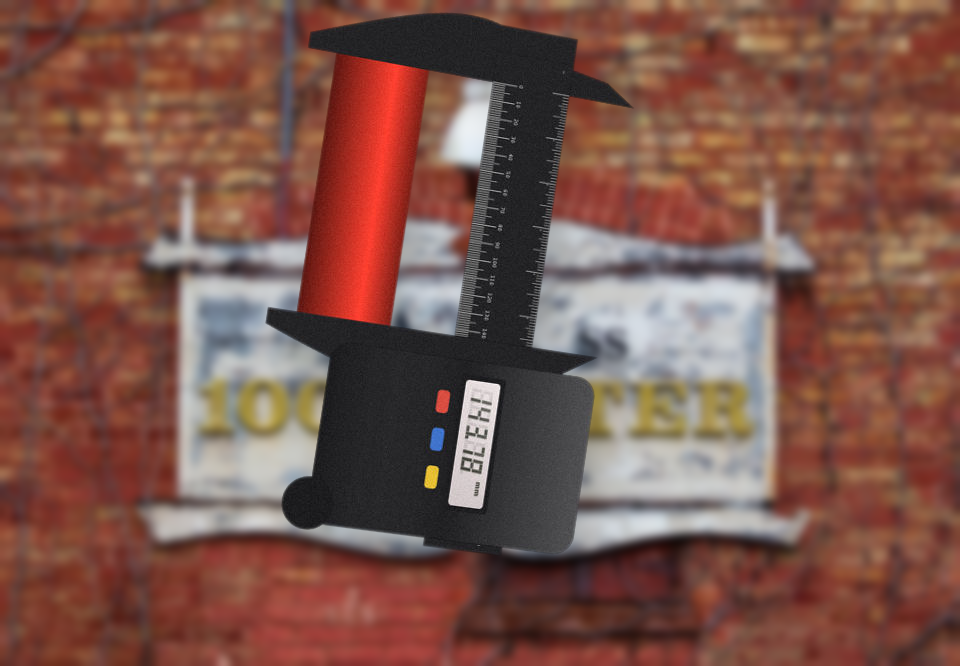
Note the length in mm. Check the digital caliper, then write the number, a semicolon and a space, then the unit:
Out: 143.78; mm
